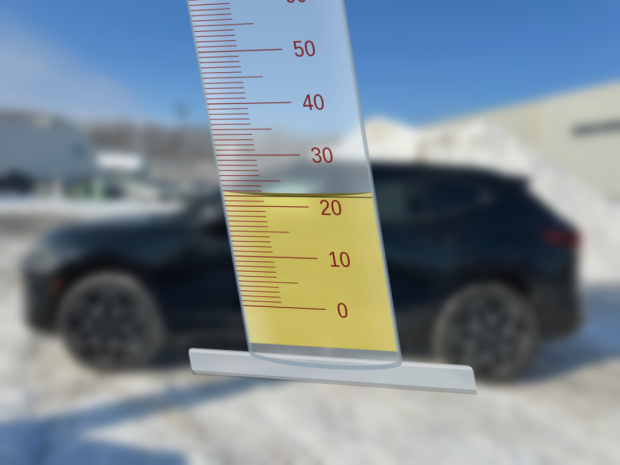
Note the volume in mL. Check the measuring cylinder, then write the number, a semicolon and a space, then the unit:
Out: 22; mL
